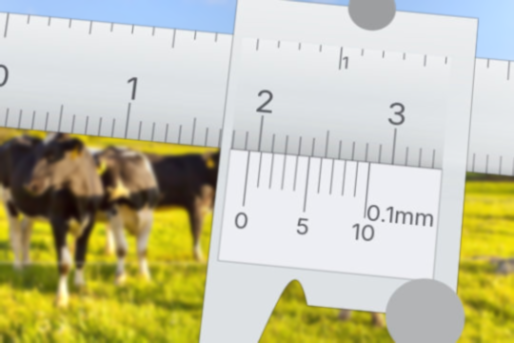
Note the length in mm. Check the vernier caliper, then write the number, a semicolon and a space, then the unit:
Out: 19.3; mm
